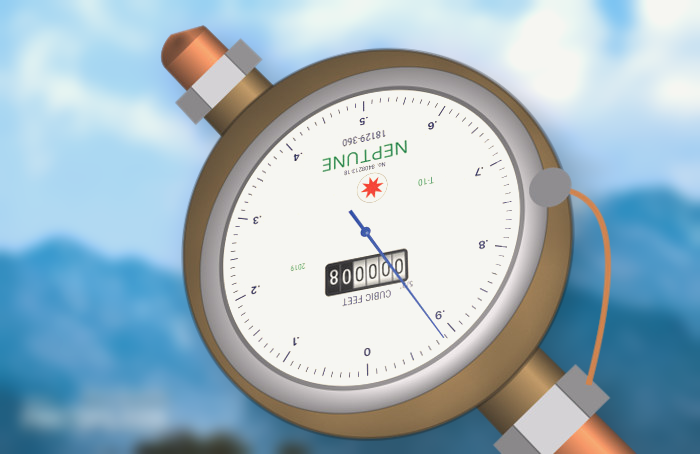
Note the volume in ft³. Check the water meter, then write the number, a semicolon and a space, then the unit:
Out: 7.91; ft³
